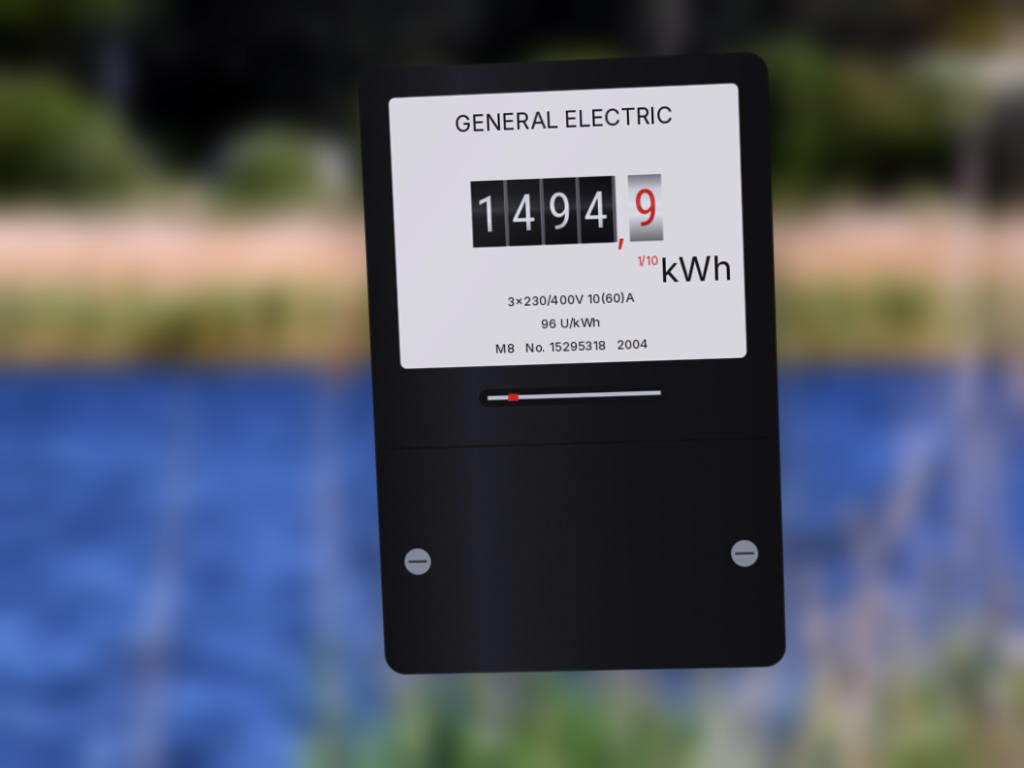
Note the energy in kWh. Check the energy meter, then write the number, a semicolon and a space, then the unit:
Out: 1494.9; kWh
